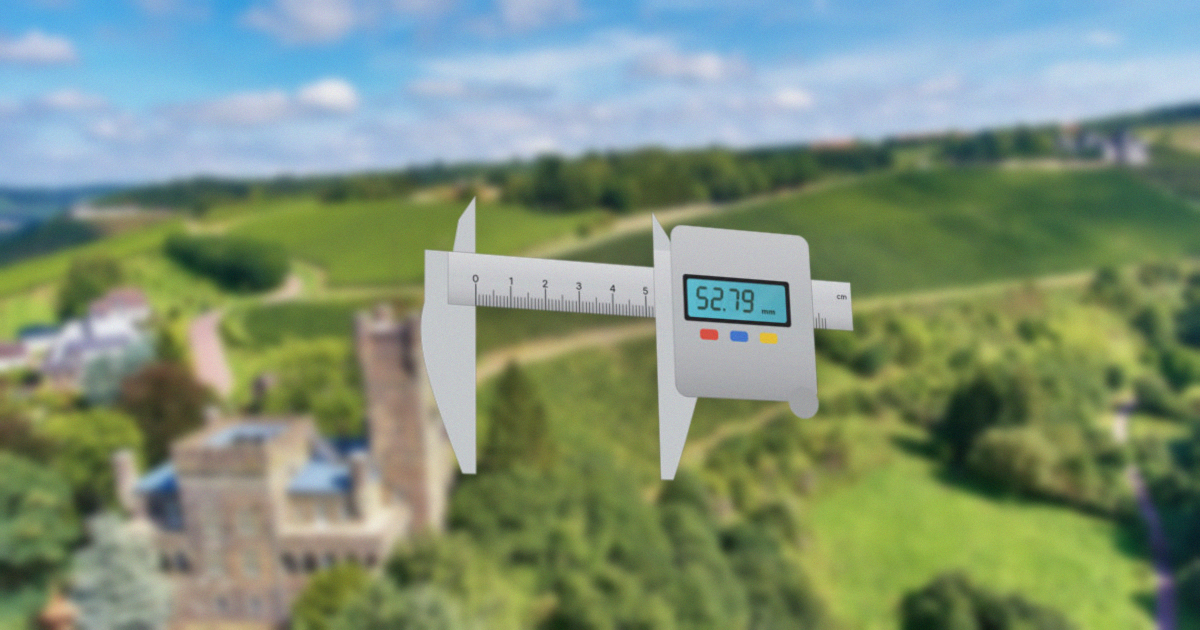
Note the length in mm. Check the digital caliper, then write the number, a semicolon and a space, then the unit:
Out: 52.79; mm
